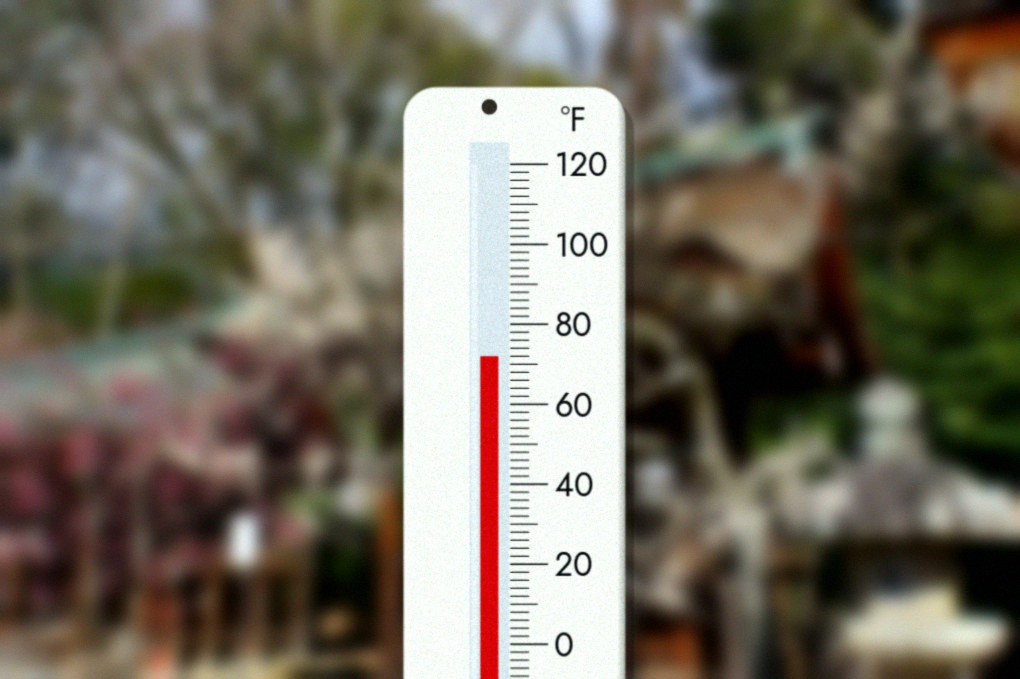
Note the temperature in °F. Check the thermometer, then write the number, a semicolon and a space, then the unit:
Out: 72; °F
